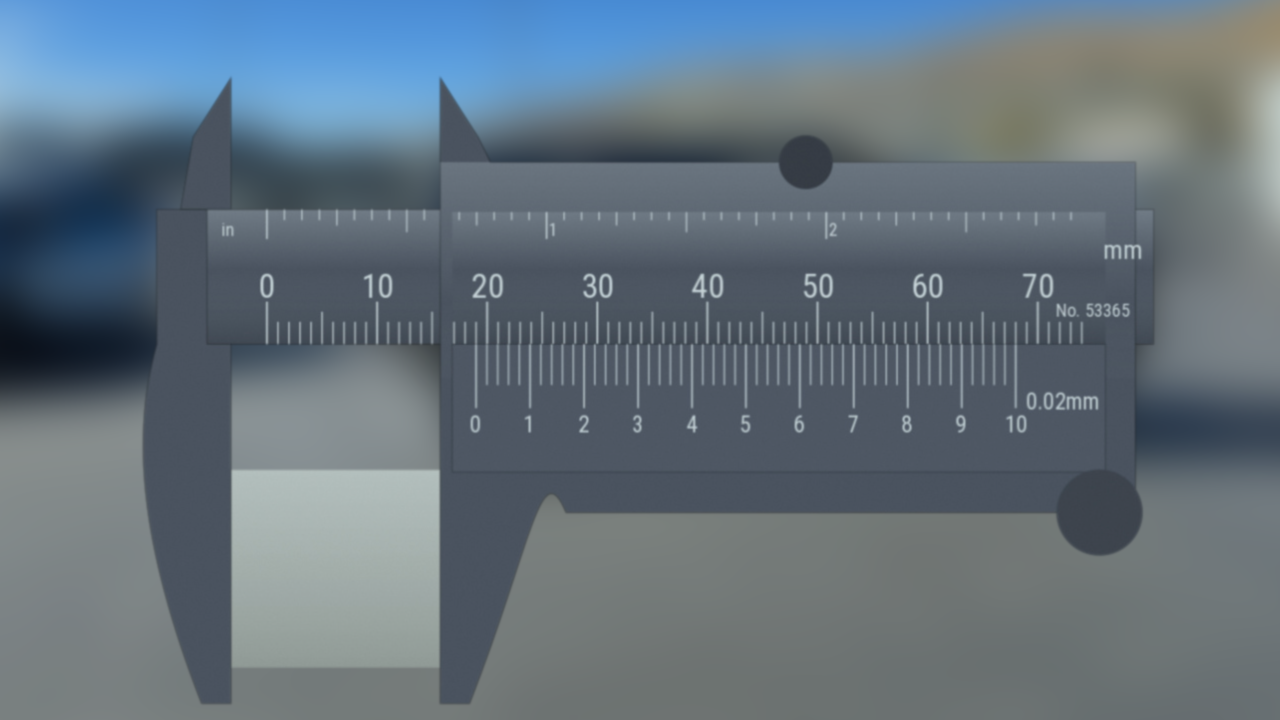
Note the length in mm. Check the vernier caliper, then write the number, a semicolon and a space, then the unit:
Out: 19.0; mm
